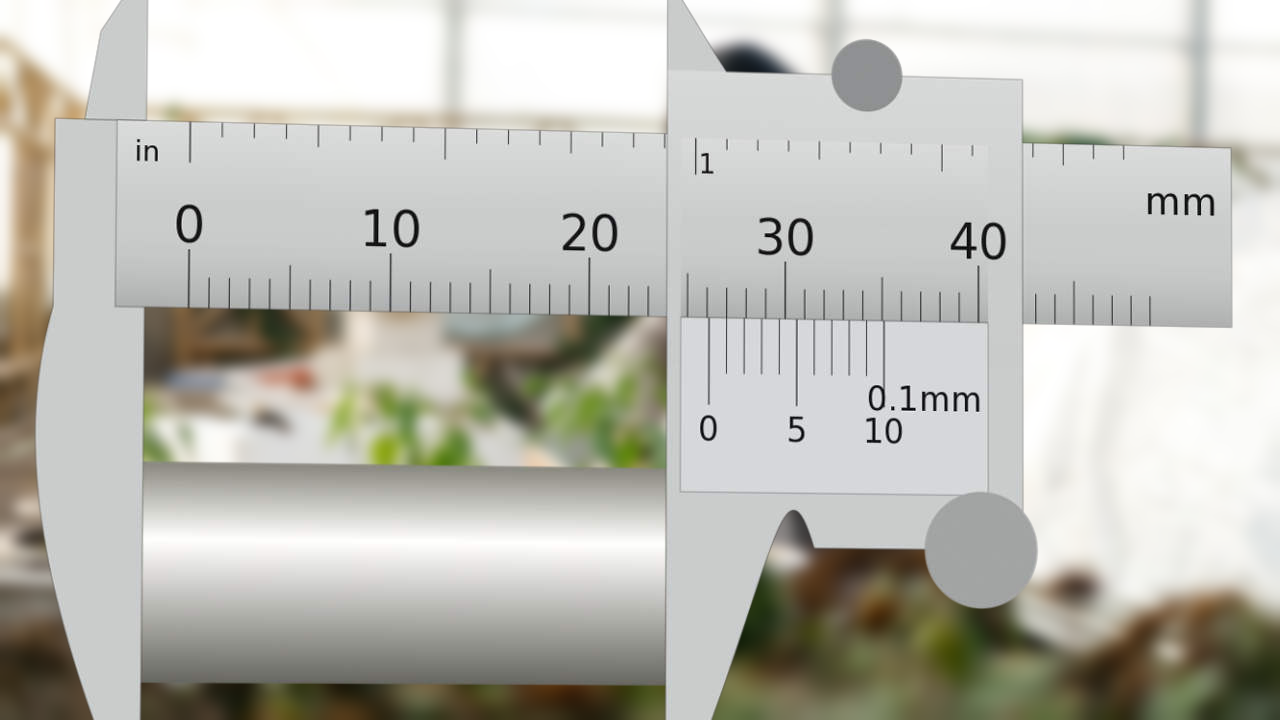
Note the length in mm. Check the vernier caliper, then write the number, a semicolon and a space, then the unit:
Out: 26.1; mm
